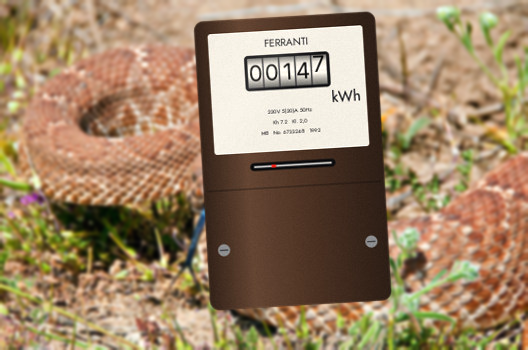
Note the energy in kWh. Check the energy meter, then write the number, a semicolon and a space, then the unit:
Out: 147; kWh
